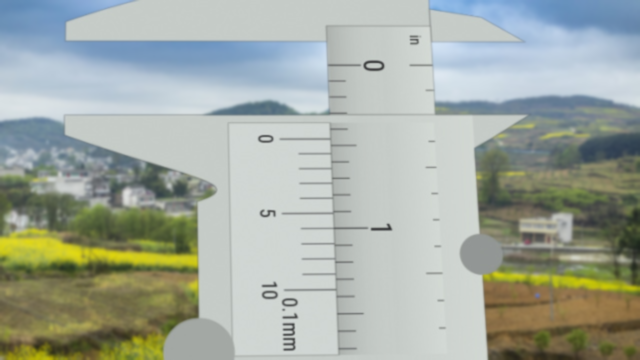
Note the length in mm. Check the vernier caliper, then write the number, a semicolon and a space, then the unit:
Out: 4.6; mm
